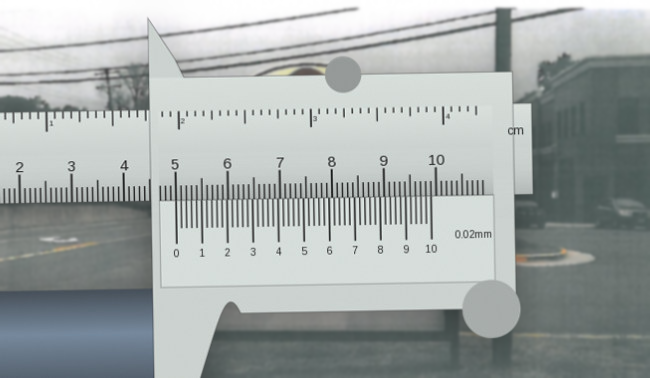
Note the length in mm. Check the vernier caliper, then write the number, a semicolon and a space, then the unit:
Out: 50.0; mm
